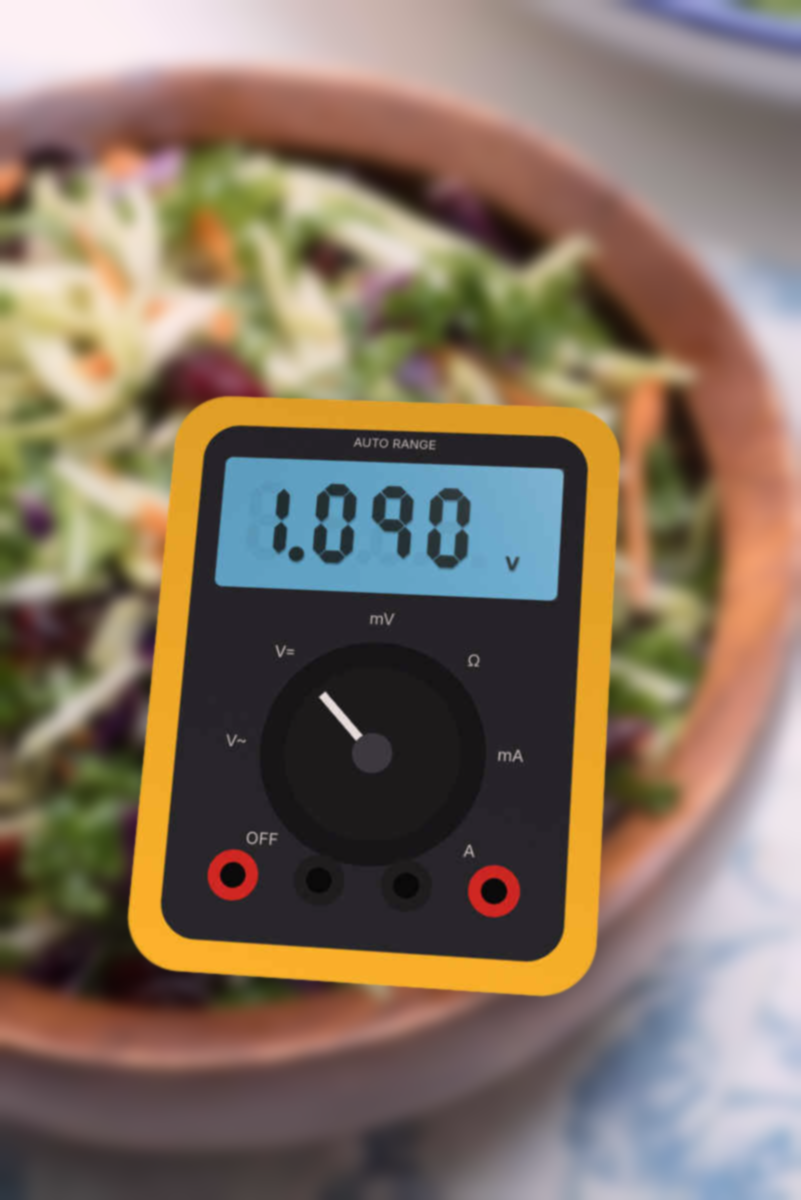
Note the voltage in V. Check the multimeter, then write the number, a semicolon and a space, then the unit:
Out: 1.090; V
